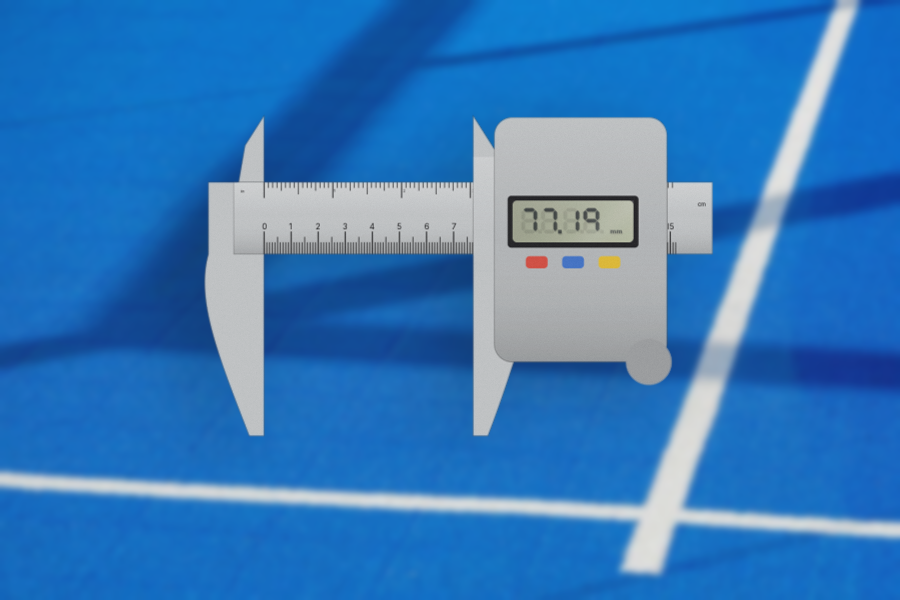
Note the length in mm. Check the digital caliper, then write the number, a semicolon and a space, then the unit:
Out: 77.19; mm
